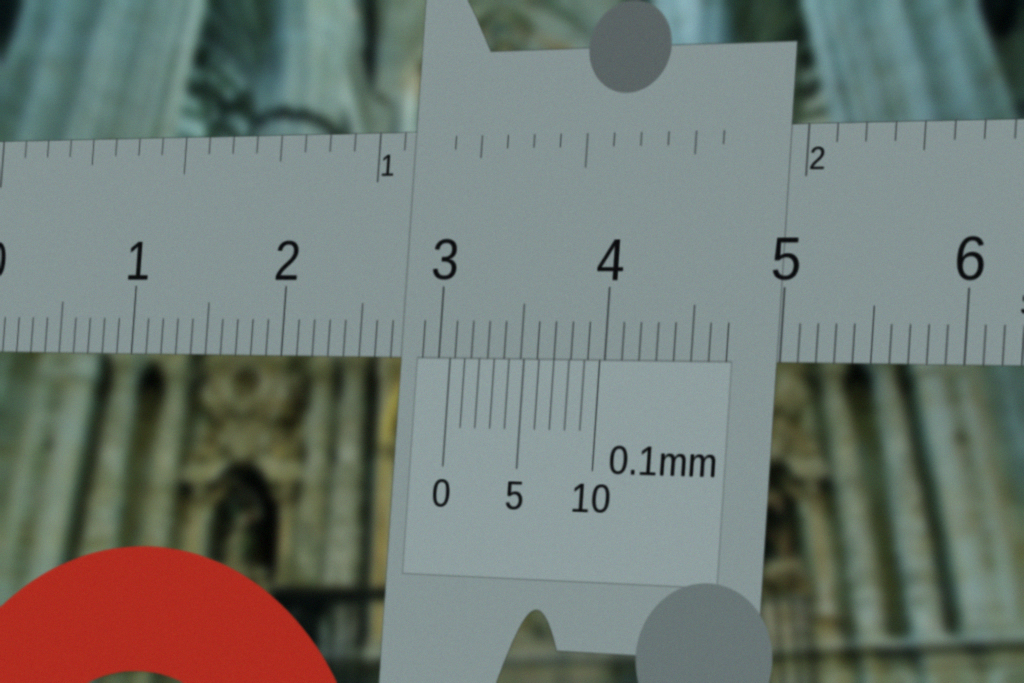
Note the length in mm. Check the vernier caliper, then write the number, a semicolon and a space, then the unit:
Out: 30.7; mm
